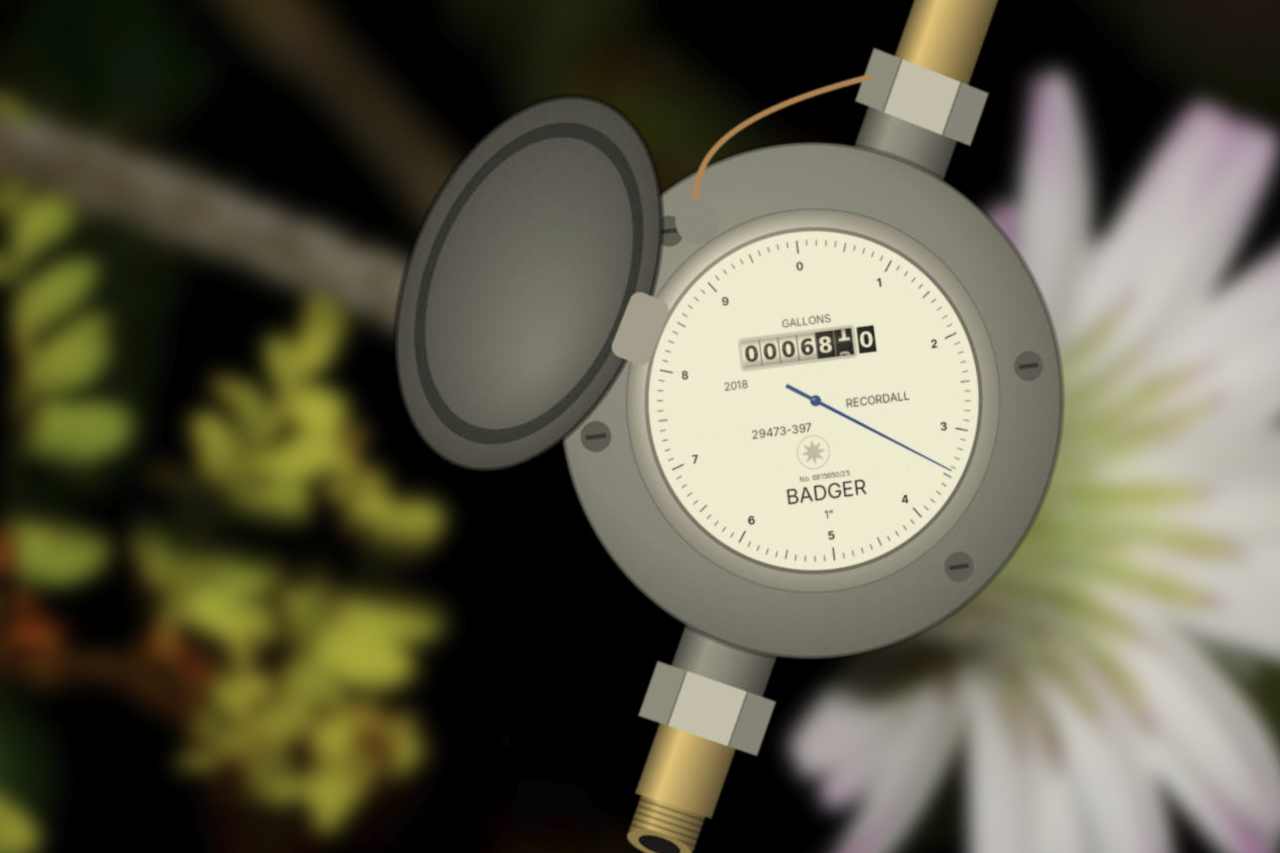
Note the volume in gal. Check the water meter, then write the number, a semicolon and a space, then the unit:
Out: 6813.4; gal
